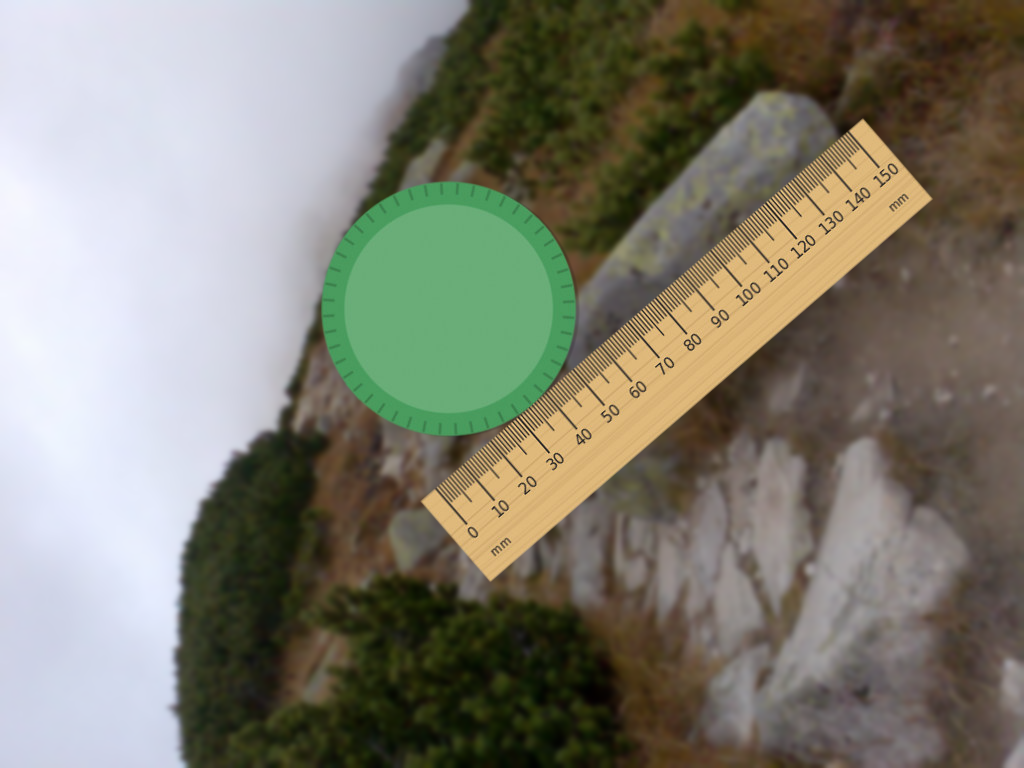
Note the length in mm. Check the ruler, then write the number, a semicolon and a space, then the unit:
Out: 70; mm
